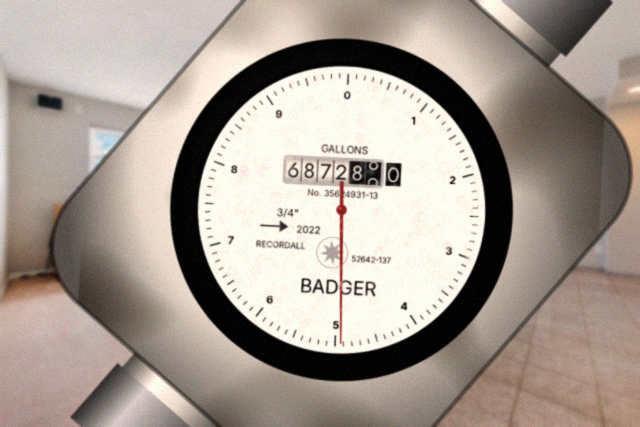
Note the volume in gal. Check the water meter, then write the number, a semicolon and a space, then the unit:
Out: 6872884.9; gal
